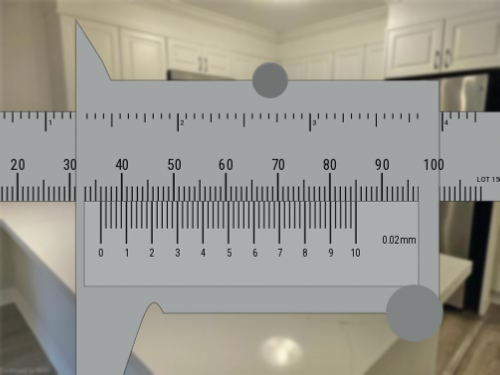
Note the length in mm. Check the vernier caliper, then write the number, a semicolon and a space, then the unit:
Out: 36.0; mm
